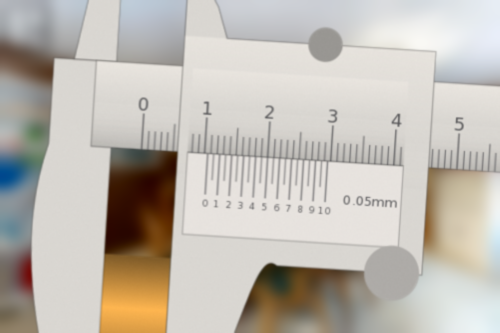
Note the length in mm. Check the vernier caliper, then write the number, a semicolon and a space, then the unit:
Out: 10.5; mm
